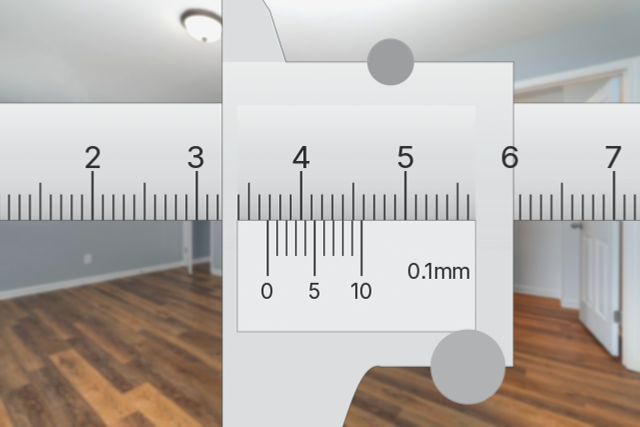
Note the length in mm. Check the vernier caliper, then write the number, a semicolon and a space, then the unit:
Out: 36.8; mm
